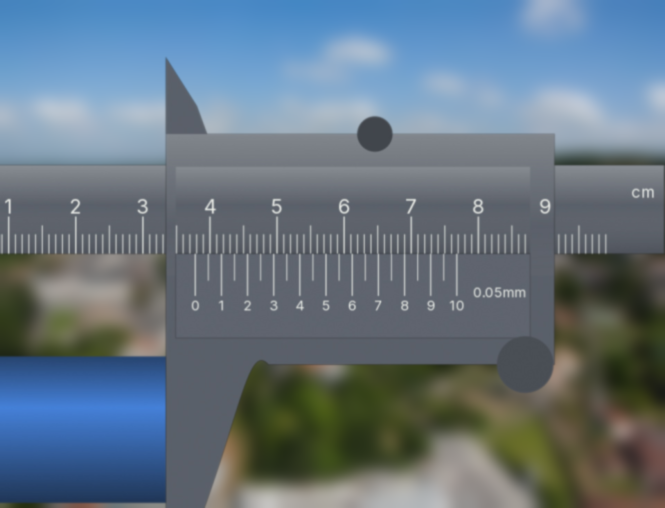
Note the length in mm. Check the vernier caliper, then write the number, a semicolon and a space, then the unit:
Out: 37.8; mm
